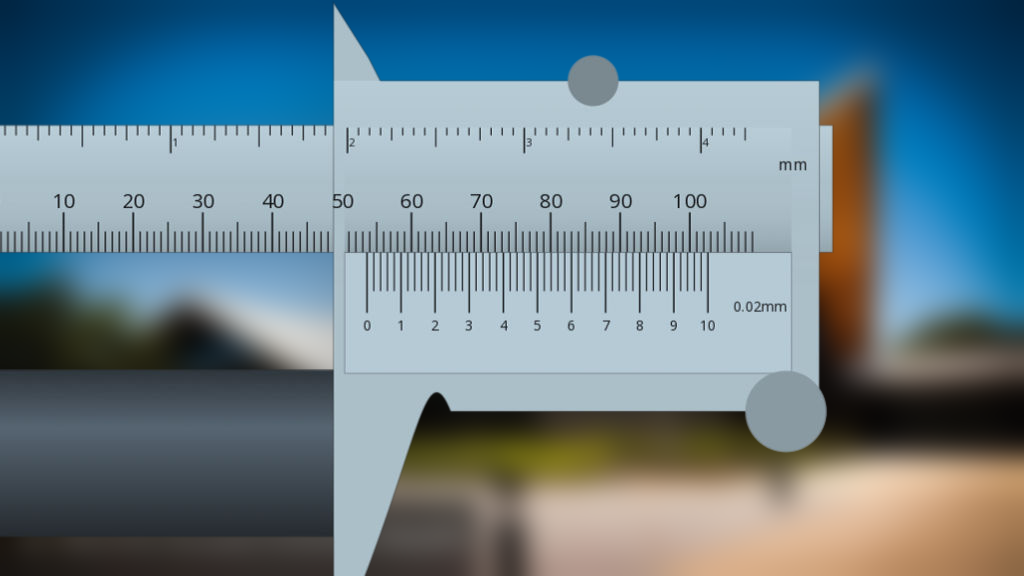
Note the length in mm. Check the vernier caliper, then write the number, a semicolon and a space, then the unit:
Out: 53.6; mm
